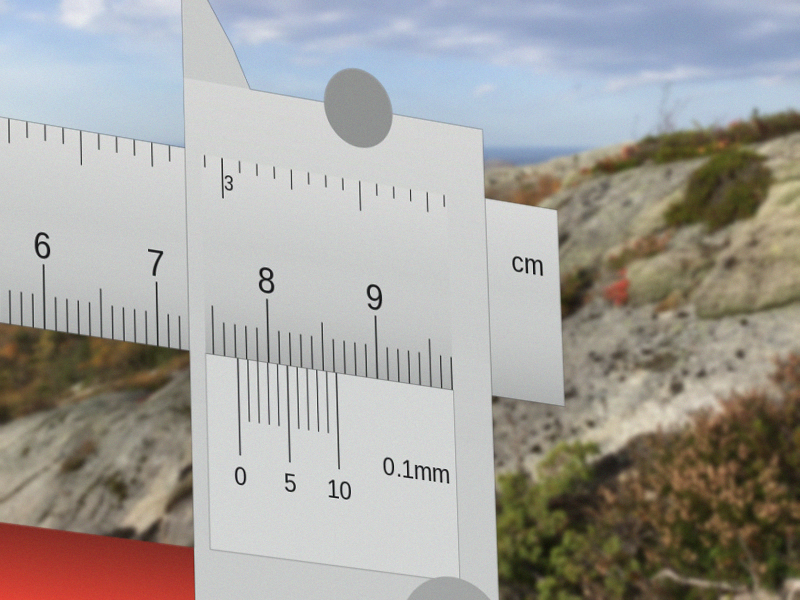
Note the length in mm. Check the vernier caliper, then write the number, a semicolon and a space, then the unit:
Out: 77.2; mm
